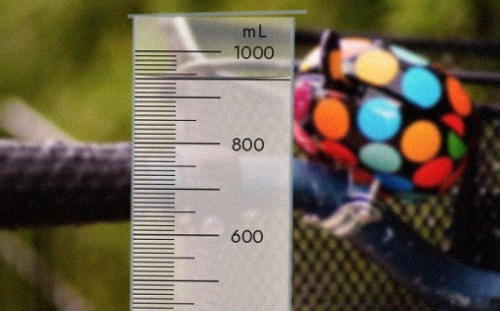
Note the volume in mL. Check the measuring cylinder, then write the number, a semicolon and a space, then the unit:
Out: 940; mL
